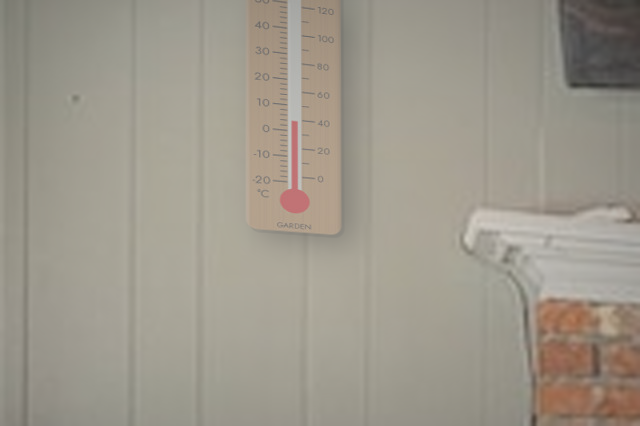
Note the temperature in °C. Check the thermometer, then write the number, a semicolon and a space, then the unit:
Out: 4; °C
